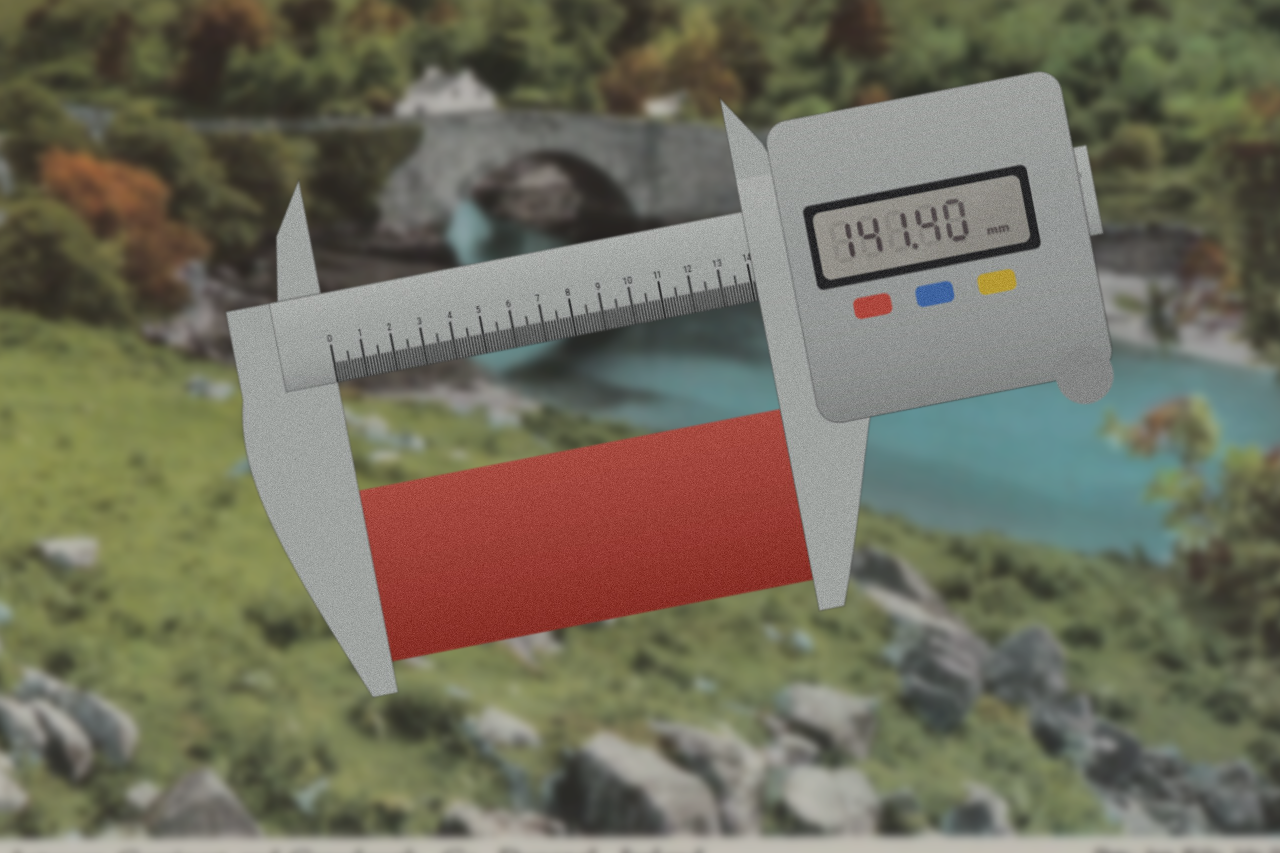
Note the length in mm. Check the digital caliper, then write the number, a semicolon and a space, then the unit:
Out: 141.40; mm
